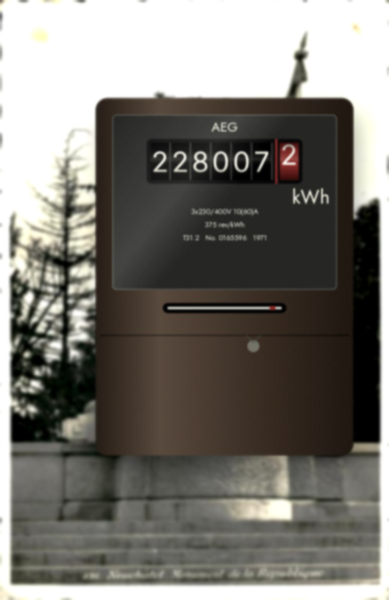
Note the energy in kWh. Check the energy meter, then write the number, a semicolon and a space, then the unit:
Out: 228007.2; kWh
